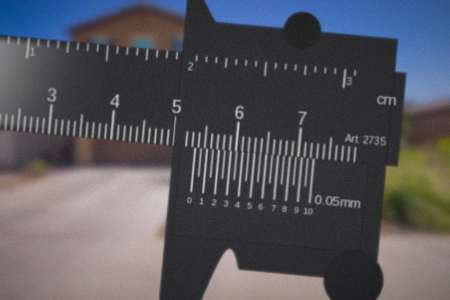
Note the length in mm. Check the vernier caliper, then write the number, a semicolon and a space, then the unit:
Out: 53.5; mm
